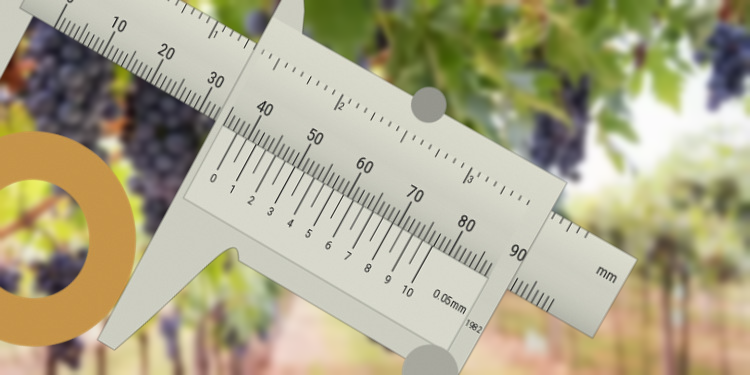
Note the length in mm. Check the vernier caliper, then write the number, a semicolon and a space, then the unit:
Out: 37.8; mm
